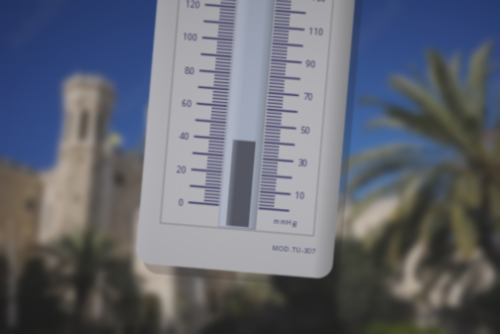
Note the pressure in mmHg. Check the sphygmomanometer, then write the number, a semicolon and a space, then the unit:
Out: 40; mmHg
